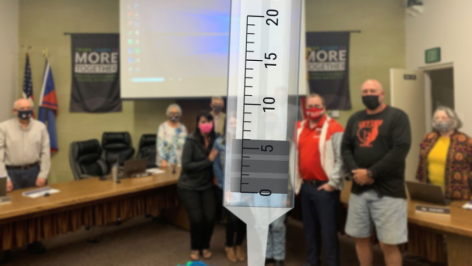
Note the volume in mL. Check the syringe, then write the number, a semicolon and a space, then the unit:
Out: 0; mL
